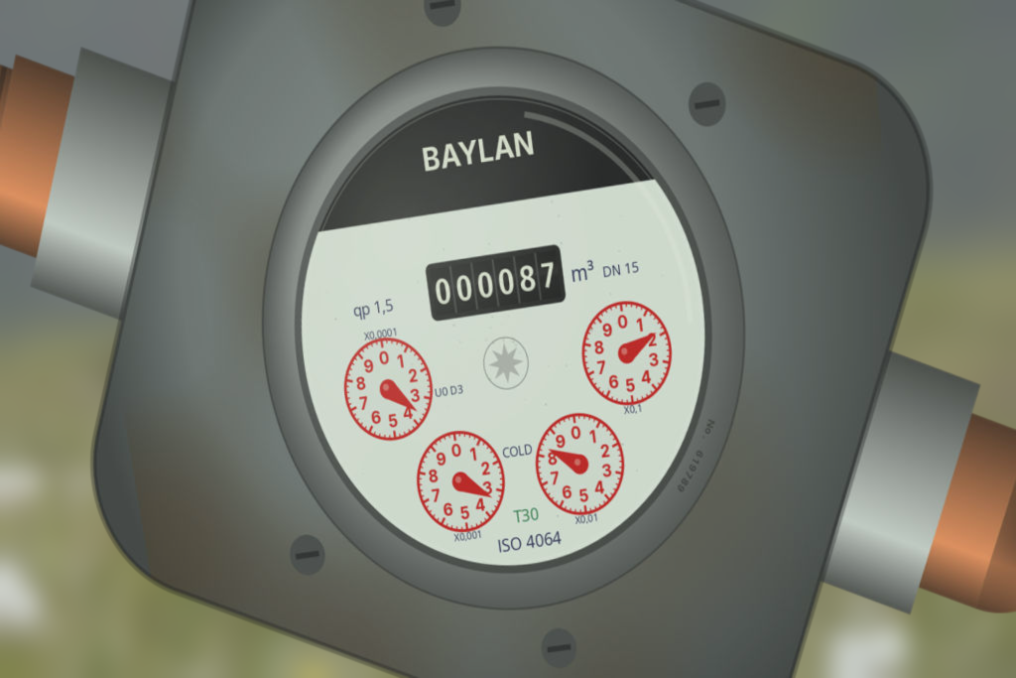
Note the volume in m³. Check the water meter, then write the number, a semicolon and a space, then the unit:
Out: 87.1833; m³
